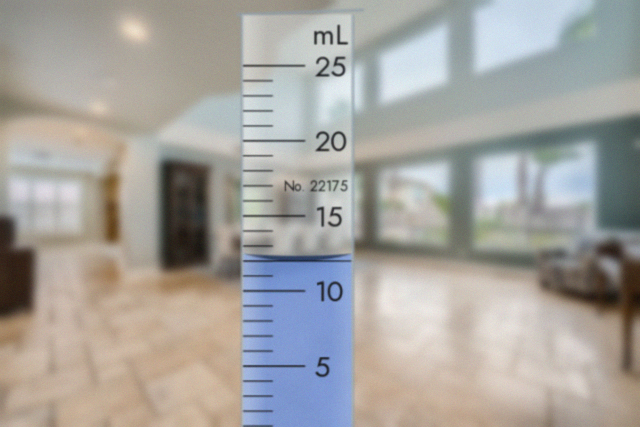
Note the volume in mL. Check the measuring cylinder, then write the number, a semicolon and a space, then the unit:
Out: 12; mL
